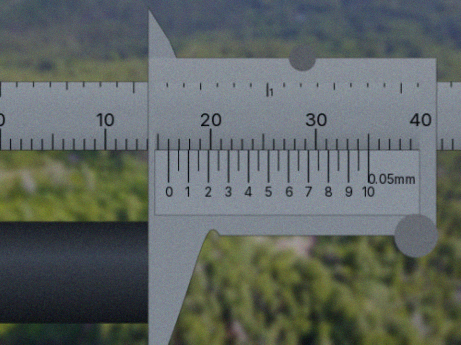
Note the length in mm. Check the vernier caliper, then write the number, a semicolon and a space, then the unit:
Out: 16.0; mm
